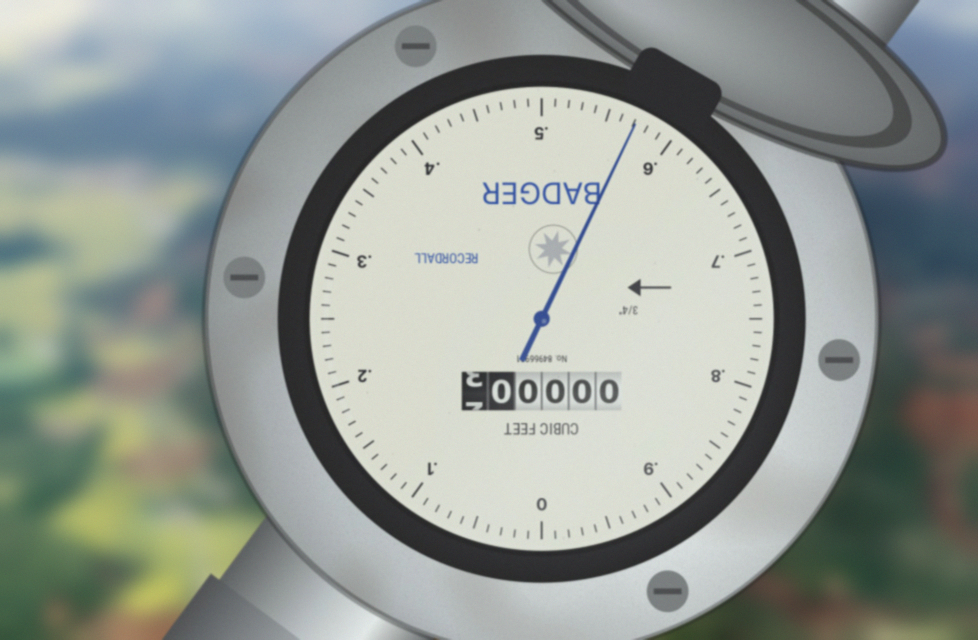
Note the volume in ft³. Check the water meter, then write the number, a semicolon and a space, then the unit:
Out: 2.57; ft³
